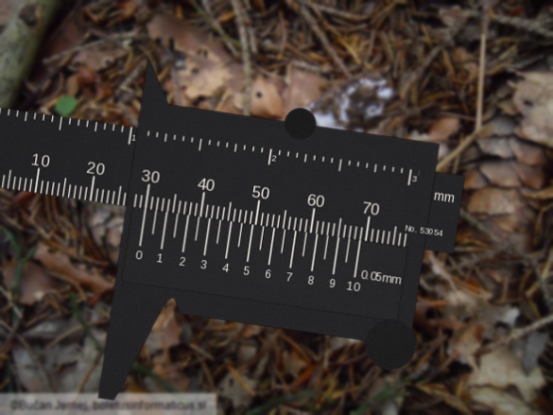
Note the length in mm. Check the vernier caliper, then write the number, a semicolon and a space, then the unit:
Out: 30.0; mm
